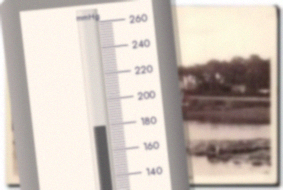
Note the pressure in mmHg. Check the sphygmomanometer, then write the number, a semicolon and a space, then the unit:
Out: 180; mmHg
